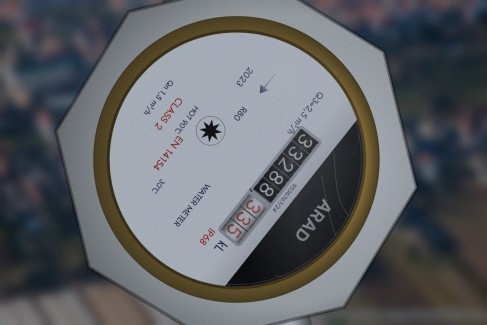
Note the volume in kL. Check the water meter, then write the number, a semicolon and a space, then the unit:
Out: 33288.335; kL
